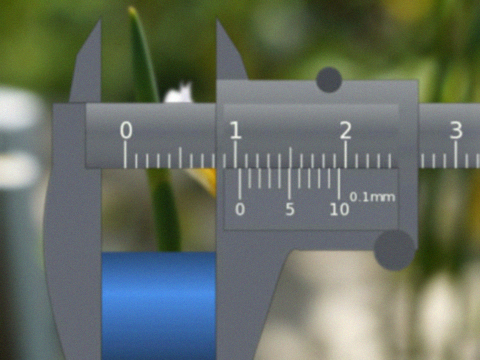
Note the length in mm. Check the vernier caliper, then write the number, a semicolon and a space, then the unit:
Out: 10.4; mm
